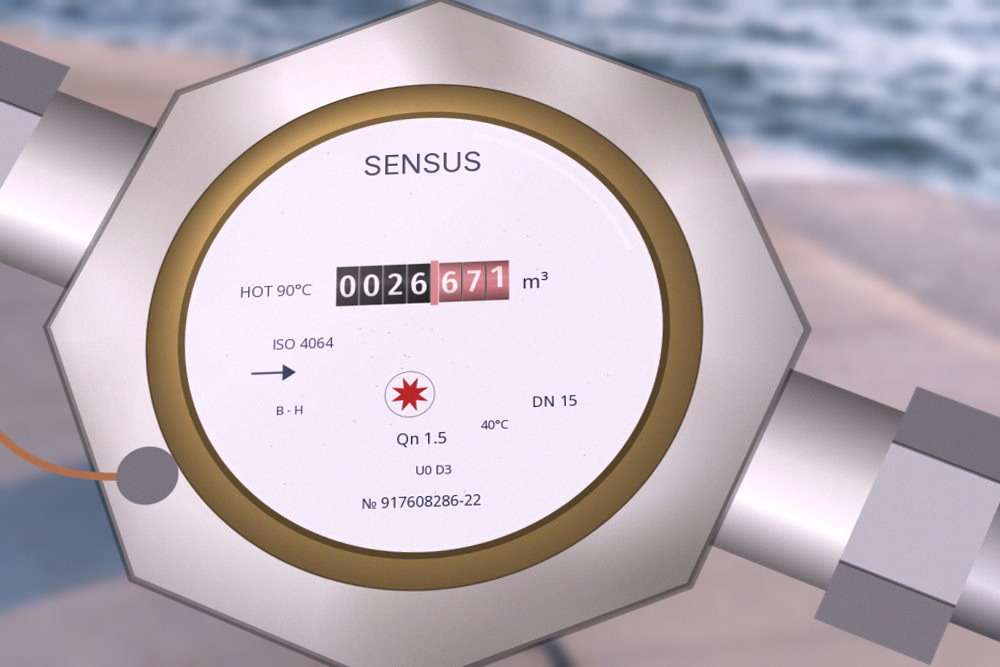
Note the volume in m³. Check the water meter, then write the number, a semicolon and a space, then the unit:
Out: 26.671; m³
